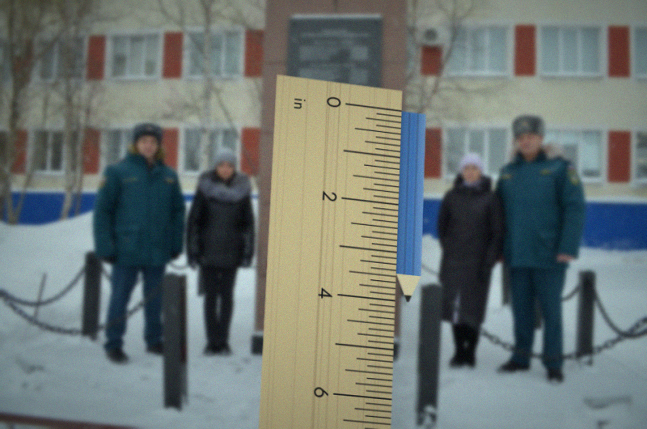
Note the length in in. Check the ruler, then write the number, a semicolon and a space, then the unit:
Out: 4; in
